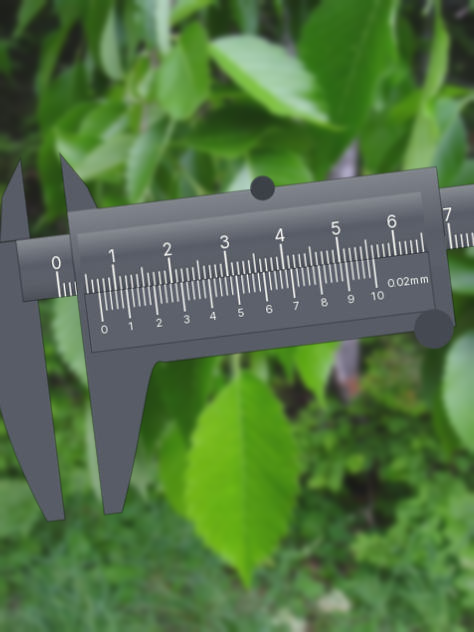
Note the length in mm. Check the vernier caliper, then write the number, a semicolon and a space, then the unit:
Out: 7.0; mm
